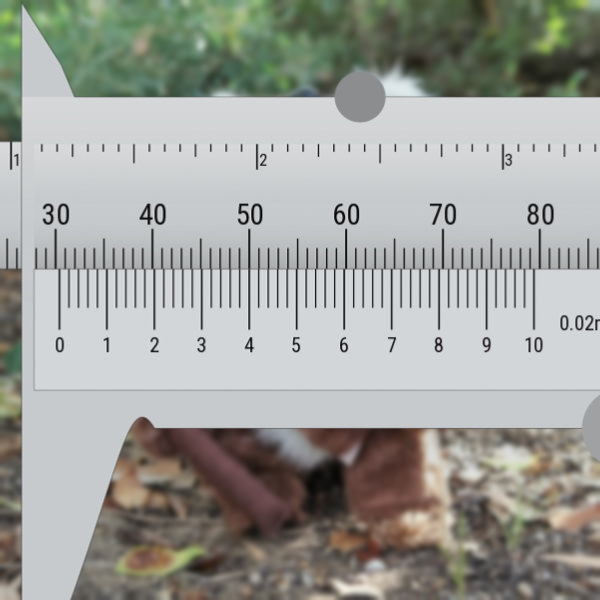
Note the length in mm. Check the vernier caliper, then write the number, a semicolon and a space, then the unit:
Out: 30.4; mm
